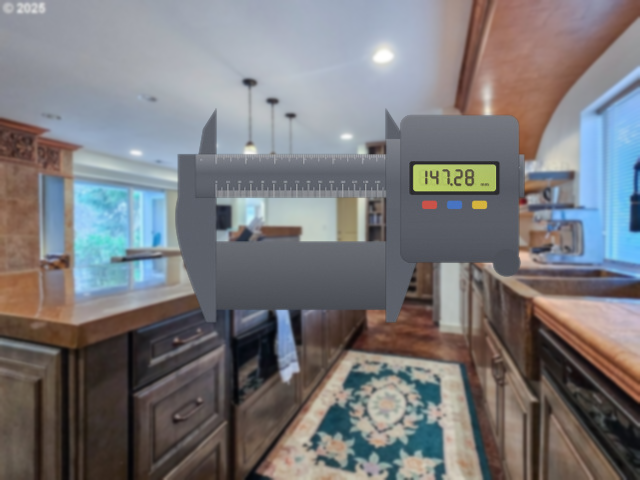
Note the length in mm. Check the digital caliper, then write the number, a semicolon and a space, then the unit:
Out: 147.28; mm
